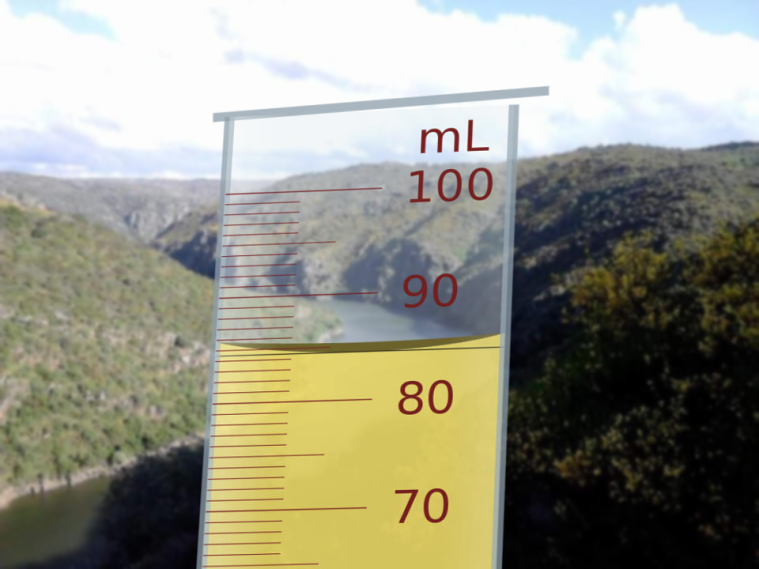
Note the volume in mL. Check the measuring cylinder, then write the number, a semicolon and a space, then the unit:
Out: 84.5; mL
